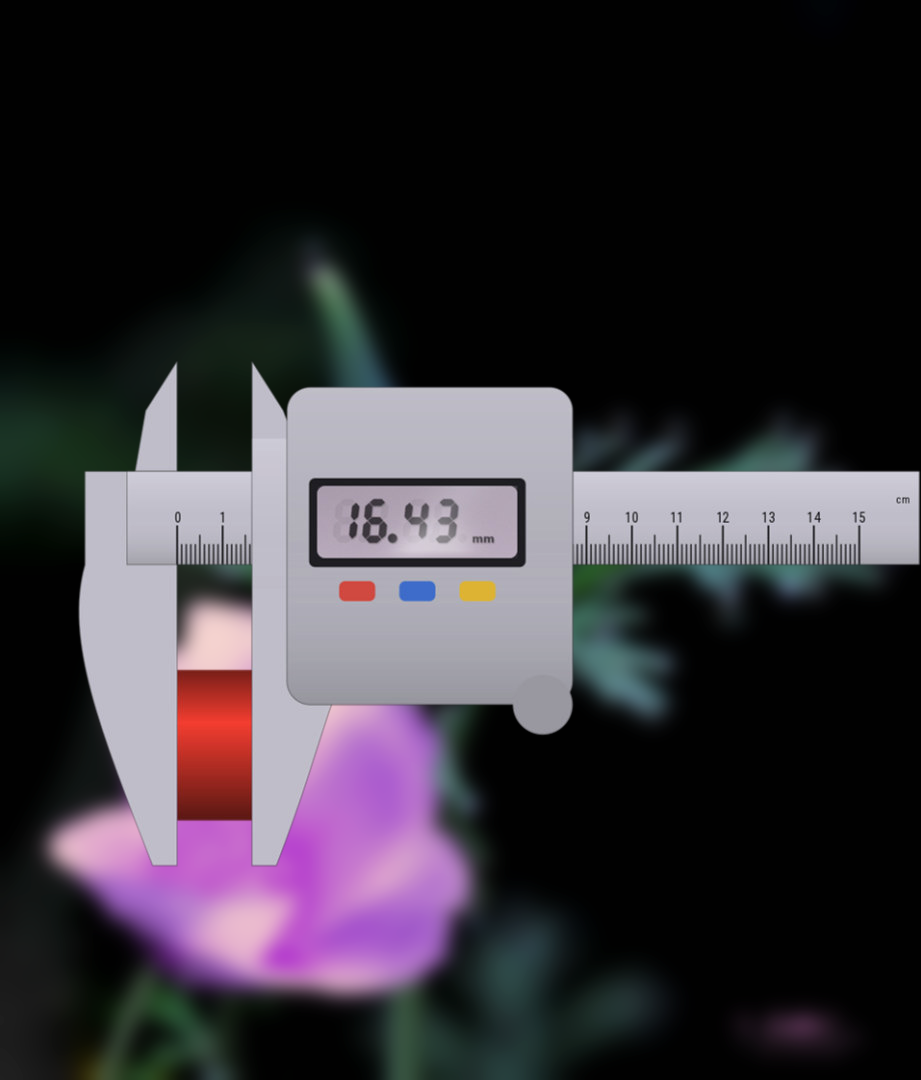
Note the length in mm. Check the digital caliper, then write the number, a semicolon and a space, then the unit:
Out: 16.43; mm
